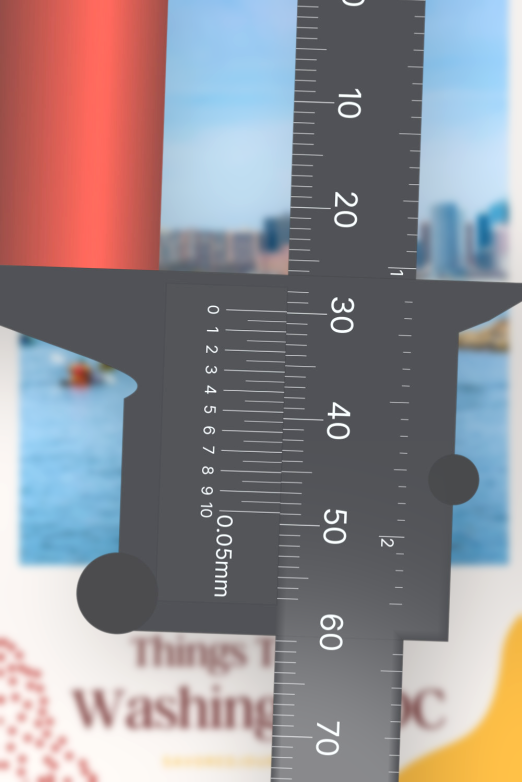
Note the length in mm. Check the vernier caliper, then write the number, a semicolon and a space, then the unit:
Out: 29.9; mm
